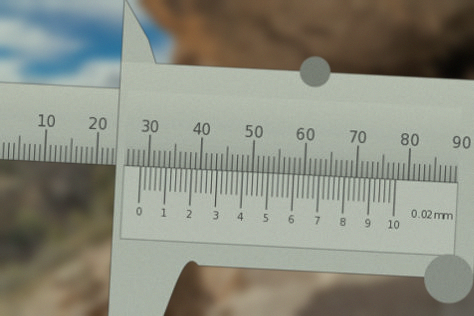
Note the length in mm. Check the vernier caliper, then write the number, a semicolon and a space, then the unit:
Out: 28.5; mm
